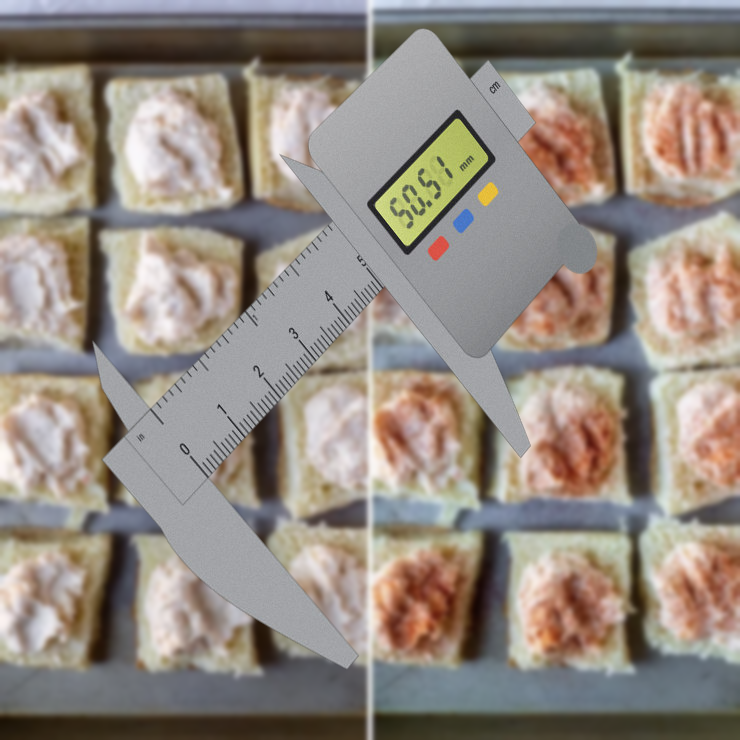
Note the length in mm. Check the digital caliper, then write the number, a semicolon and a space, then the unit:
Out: 50.51; mm
